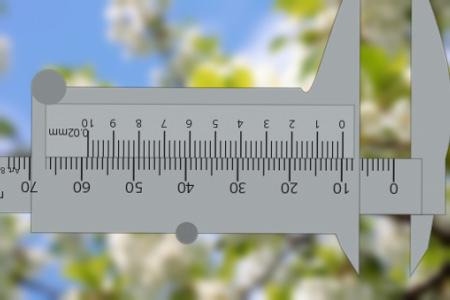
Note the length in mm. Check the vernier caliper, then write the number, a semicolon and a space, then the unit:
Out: 9.8; mm
